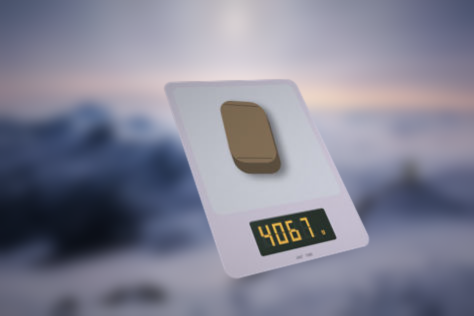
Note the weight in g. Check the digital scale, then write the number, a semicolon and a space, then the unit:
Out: 4067; g
